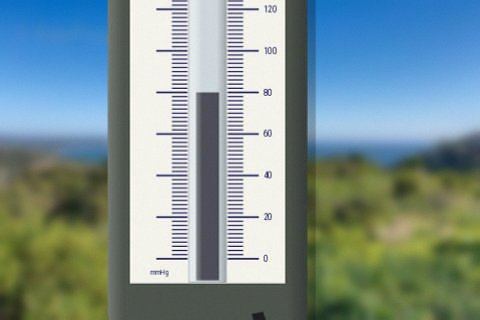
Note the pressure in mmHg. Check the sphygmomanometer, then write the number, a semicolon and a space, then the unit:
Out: 80; mmHg
